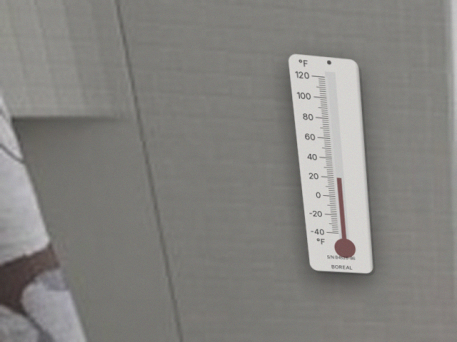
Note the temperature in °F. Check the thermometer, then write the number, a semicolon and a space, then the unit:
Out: 20; °F
